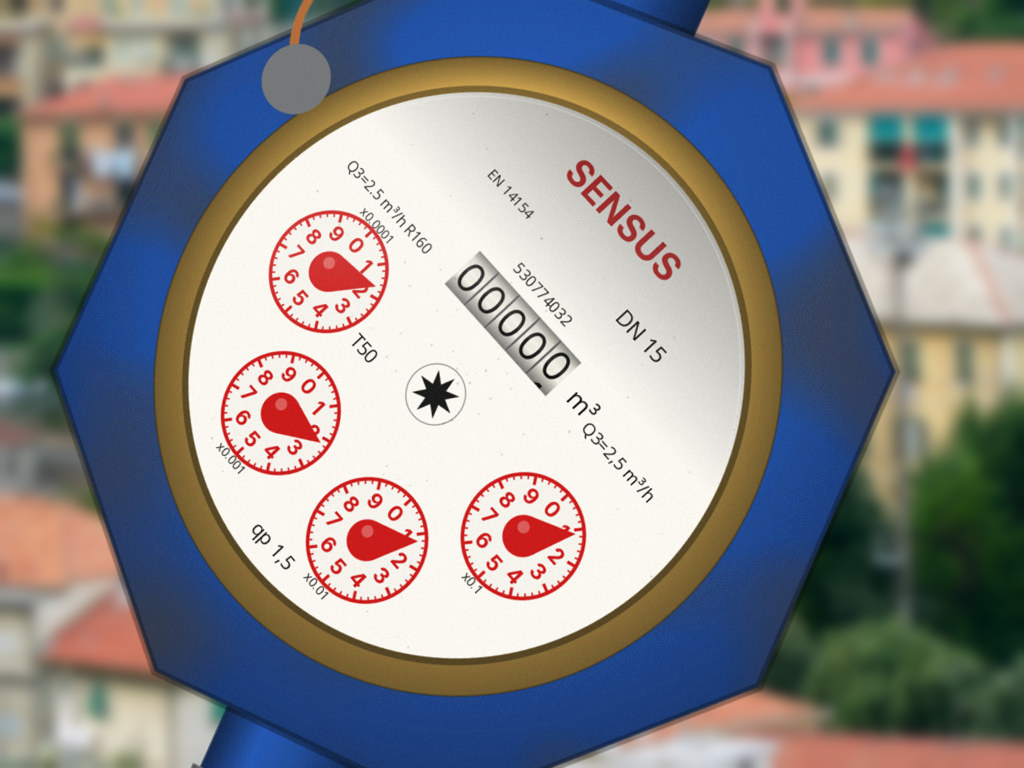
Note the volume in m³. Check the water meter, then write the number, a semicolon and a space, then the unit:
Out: 0.1121; m³
